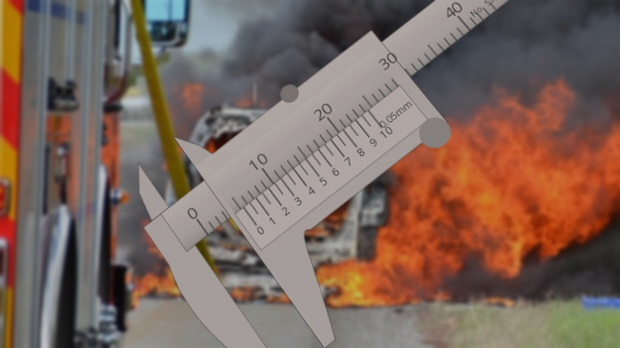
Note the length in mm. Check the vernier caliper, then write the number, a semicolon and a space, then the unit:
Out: 5.4; mm
